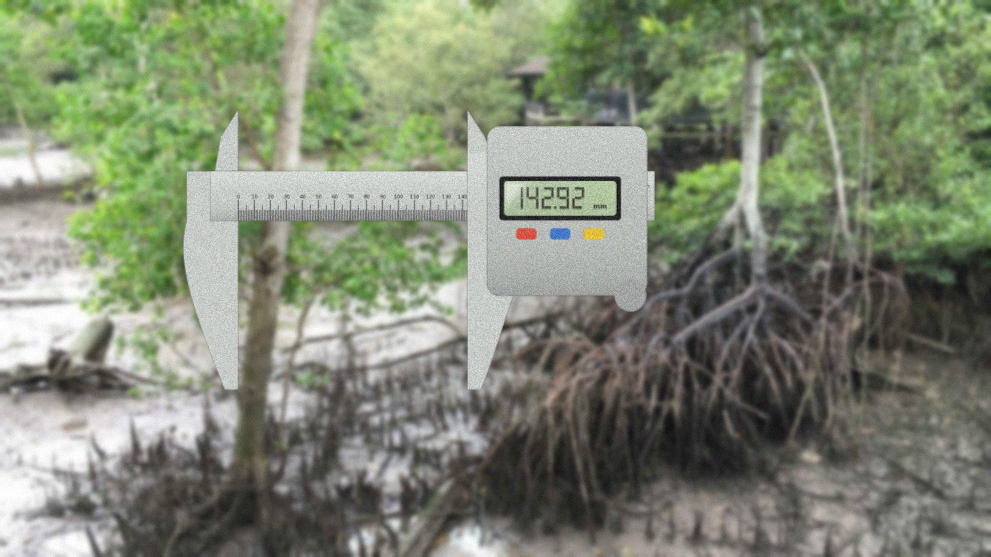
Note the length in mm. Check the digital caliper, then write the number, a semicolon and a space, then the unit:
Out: 142.92; mm
